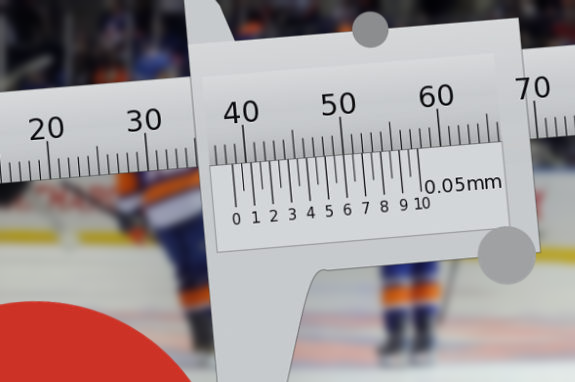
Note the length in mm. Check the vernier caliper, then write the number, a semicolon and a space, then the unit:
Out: 38.6; mm
